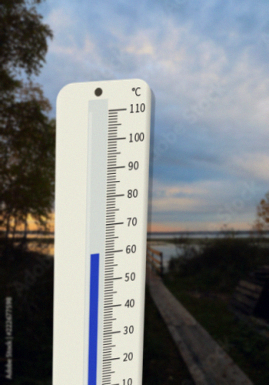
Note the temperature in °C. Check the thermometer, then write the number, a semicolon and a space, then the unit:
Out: 60; °C
